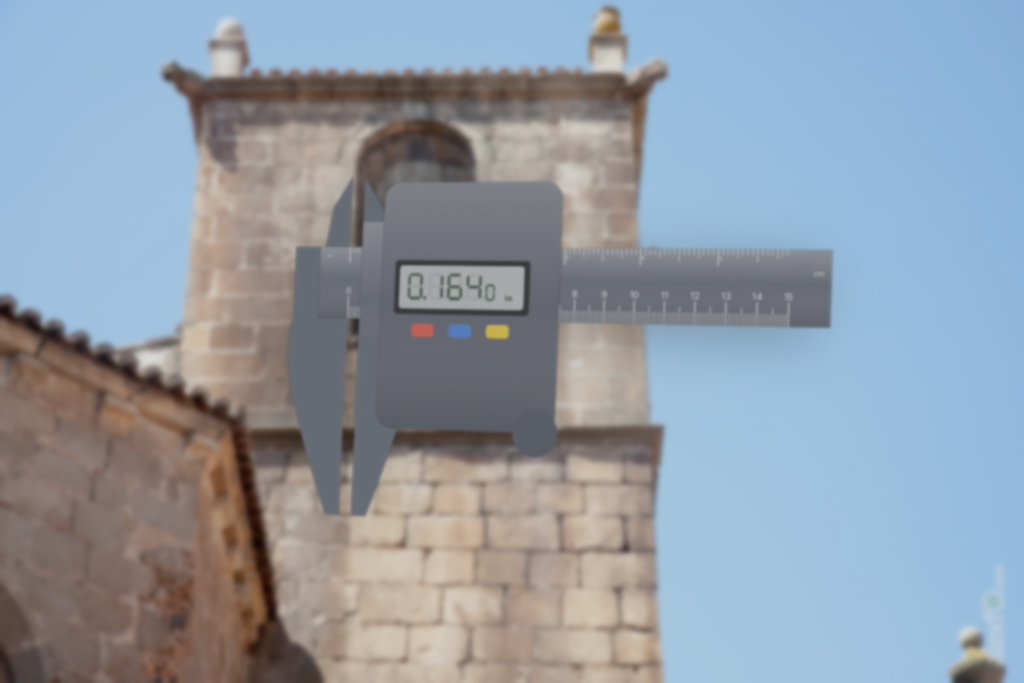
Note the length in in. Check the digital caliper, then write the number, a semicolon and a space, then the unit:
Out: 0.1640; in
